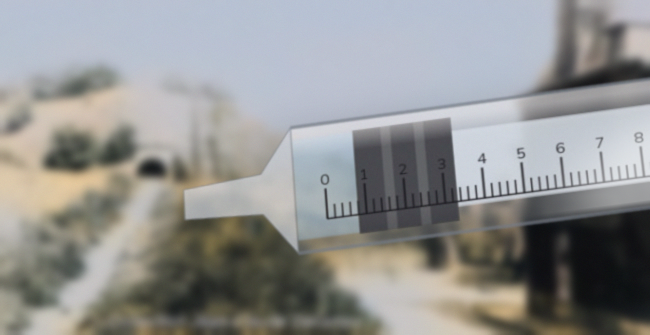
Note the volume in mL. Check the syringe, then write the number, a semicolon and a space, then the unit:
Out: 0.8; mL
